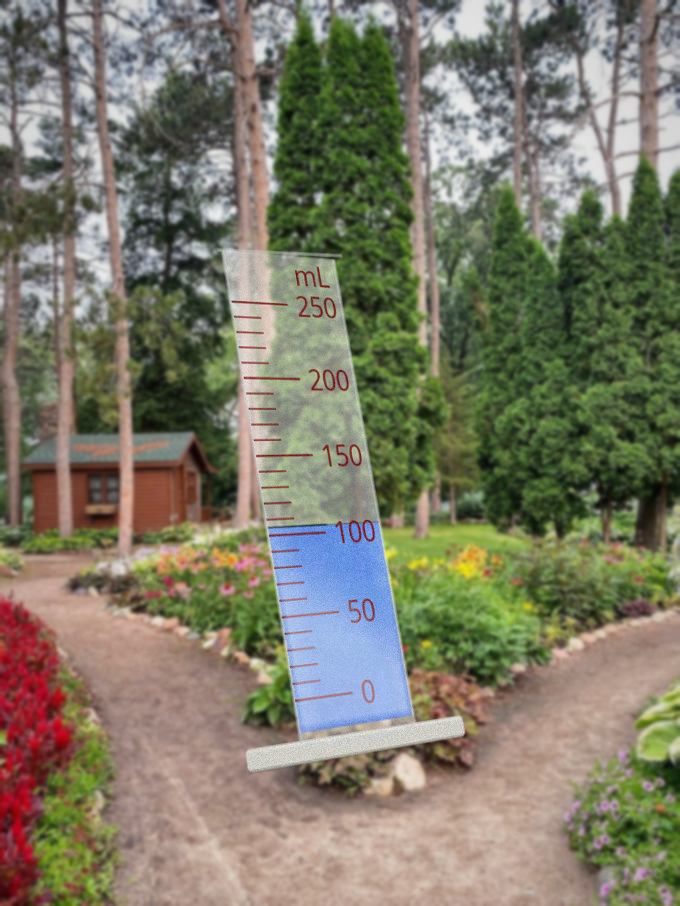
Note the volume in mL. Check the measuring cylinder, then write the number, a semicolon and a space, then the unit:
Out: 105; mL
